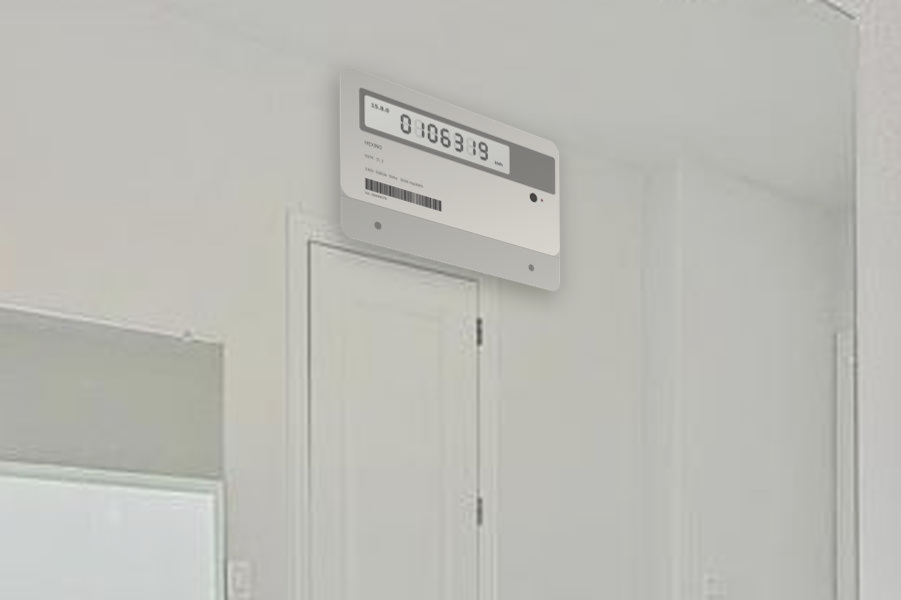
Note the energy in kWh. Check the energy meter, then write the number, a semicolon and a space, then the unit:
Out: 106319; kWh
